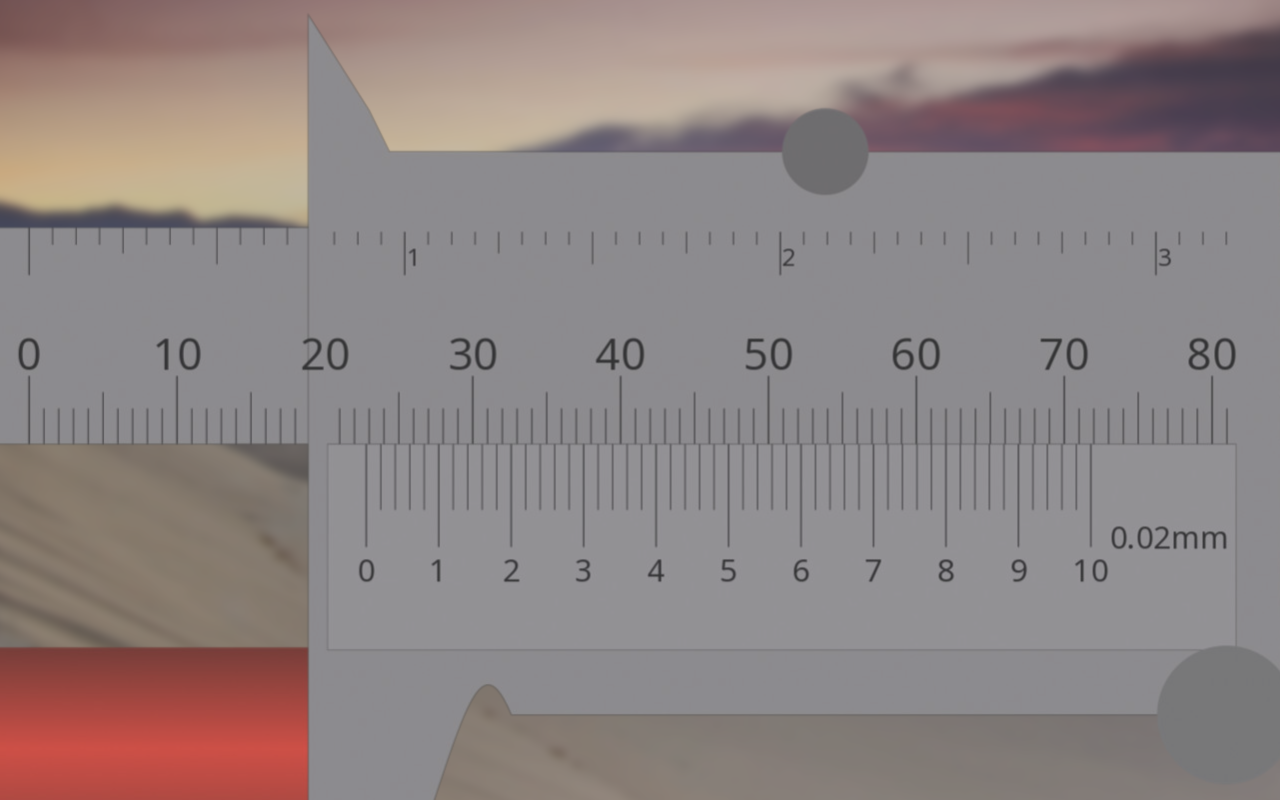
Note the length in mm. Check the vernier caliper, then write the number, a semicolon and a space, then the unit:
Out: 22.8; mm
